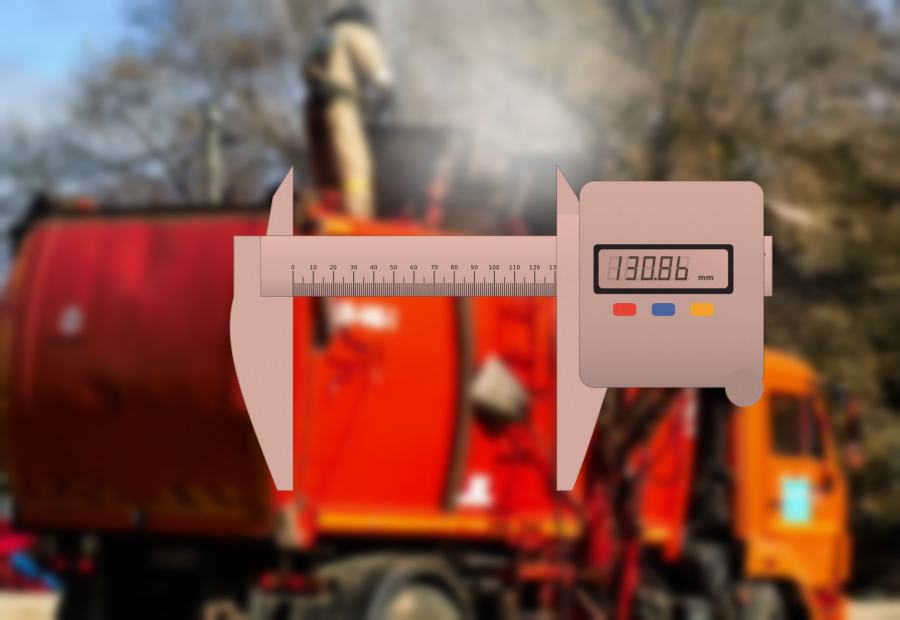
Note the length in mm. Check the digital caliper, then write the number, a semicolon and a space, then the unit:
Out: 130.86; mm
